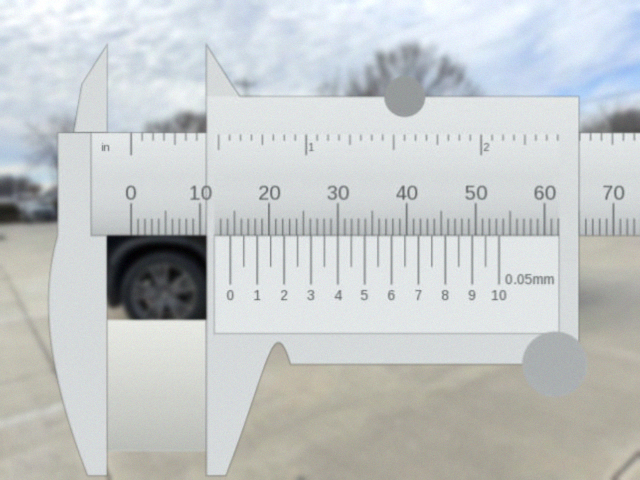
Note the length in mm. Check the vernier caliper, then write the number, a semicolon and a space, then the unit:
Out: 14.4; mm
